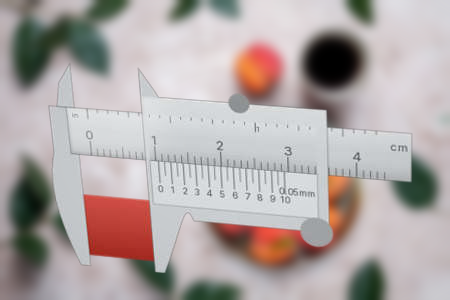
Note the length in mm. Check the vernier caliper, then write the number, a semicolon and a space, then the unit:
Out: 10.4; mm
